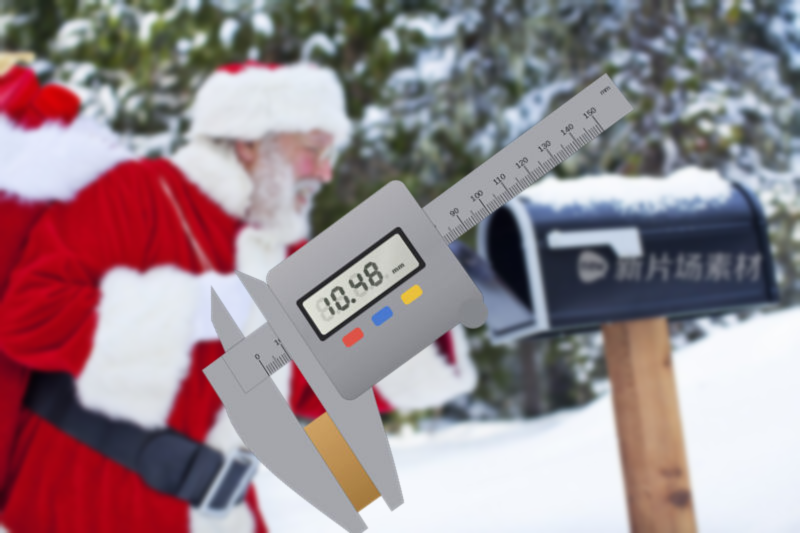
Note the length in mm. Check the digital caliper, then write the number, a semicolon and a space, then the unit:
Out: 10.48; mm
